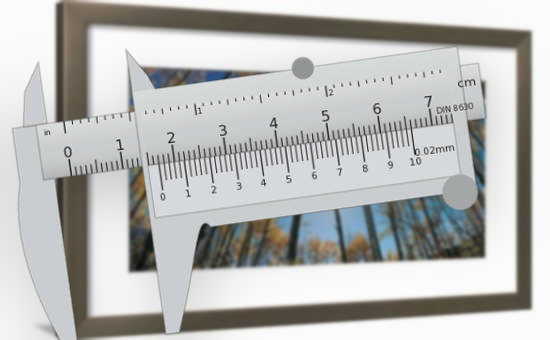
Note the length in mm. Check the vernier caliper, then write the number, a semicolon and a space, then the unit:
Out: 17.0; mm
